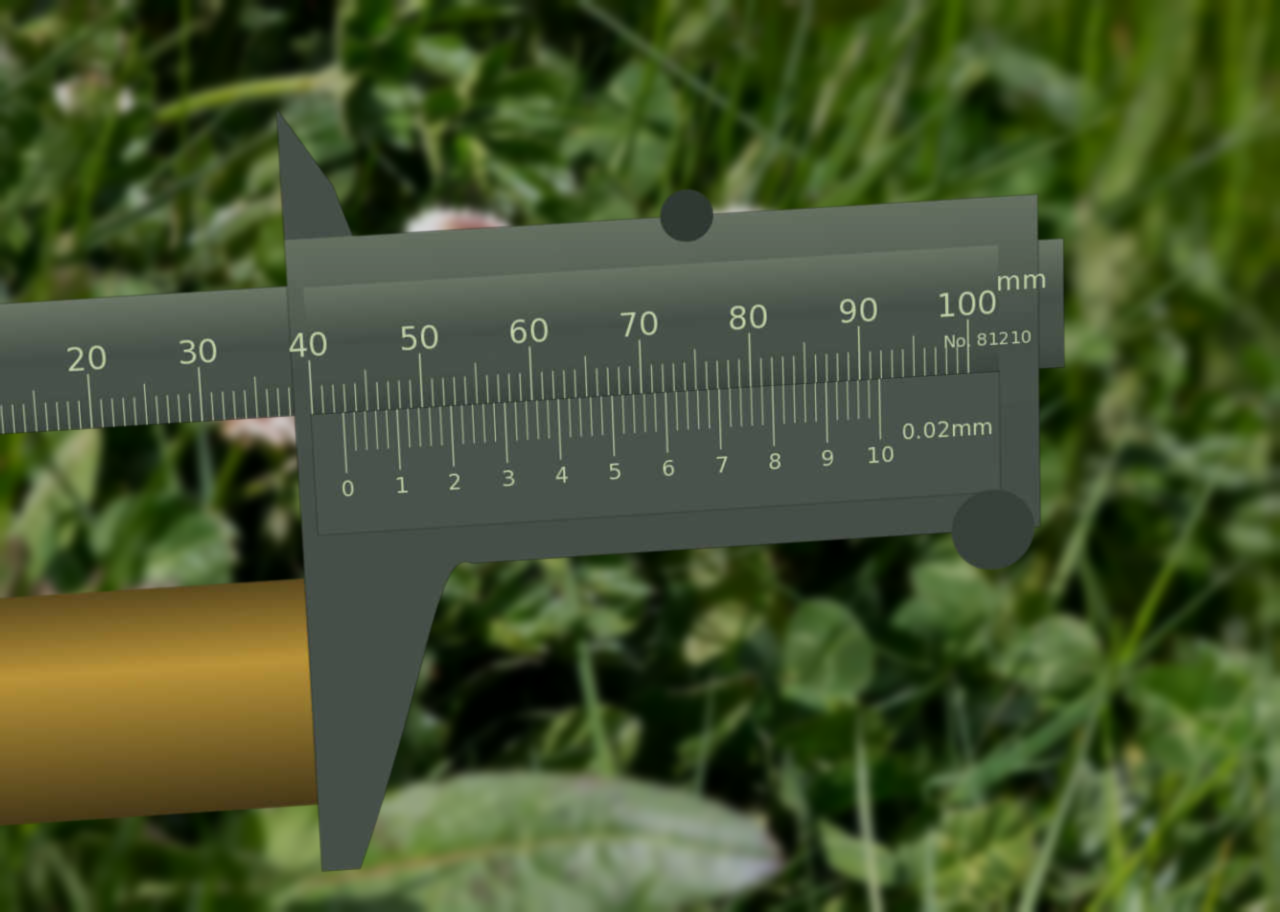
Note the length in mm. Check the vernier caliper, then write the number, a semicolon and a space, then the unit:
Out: 42.8; mm
